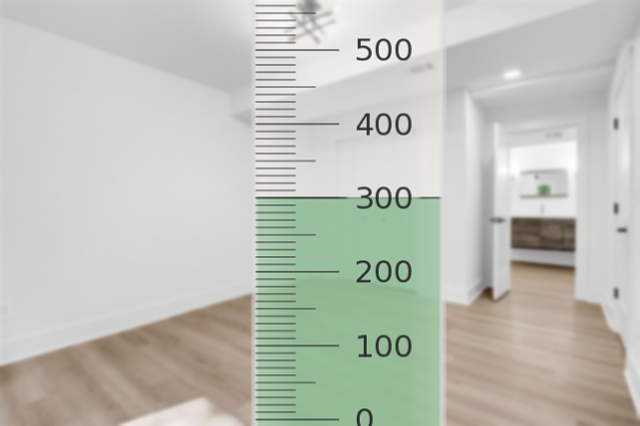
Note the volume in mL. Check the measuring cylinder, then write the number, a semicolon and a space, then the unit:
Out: 300; mL
